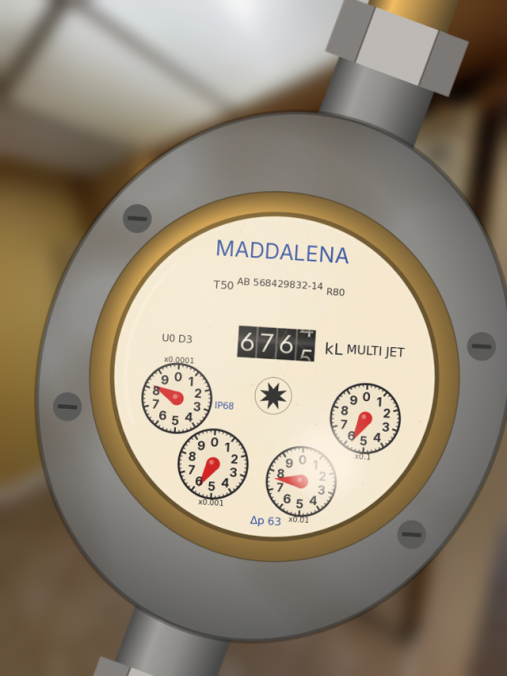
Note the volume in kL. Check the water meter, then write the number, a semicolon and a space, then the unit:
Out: 6764.5758; kL
